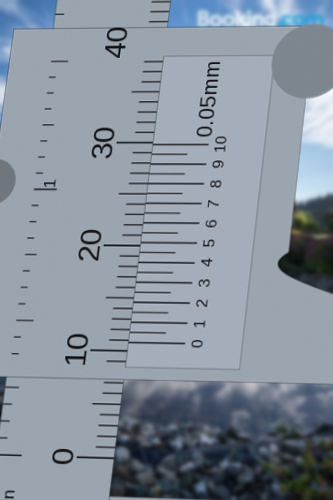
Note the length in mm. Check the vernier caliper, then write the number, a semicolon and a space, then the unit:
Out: 10.8; mm
